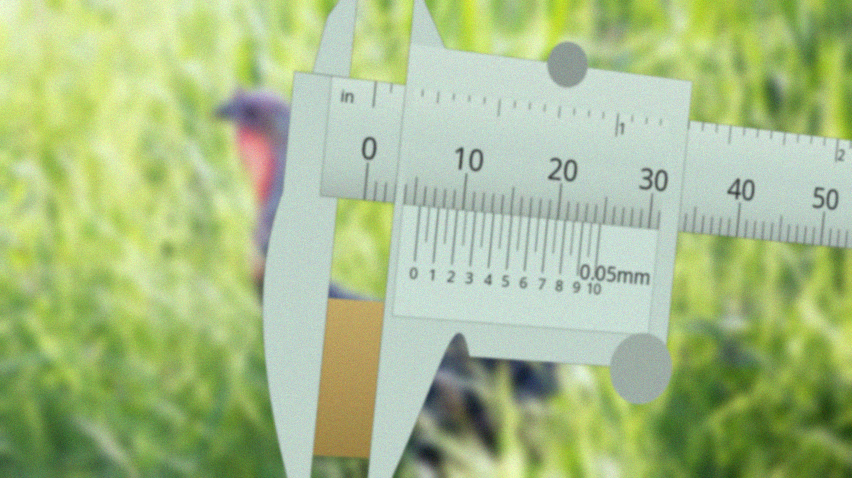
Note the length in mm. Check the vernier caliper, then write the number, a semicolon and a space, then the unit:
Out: 5.6; mm
